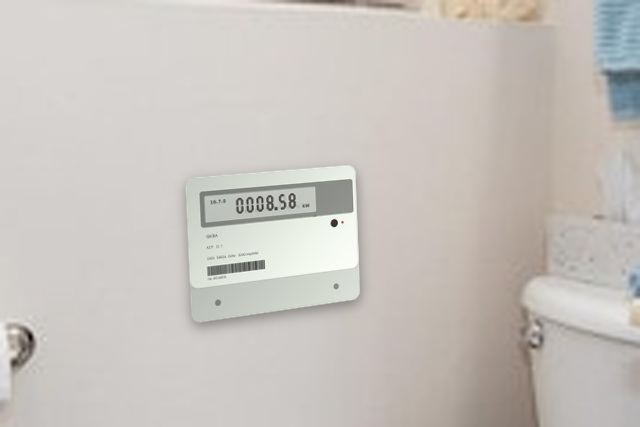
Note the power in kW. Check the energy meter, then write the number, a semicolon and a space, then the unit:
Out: 8.58; kW
